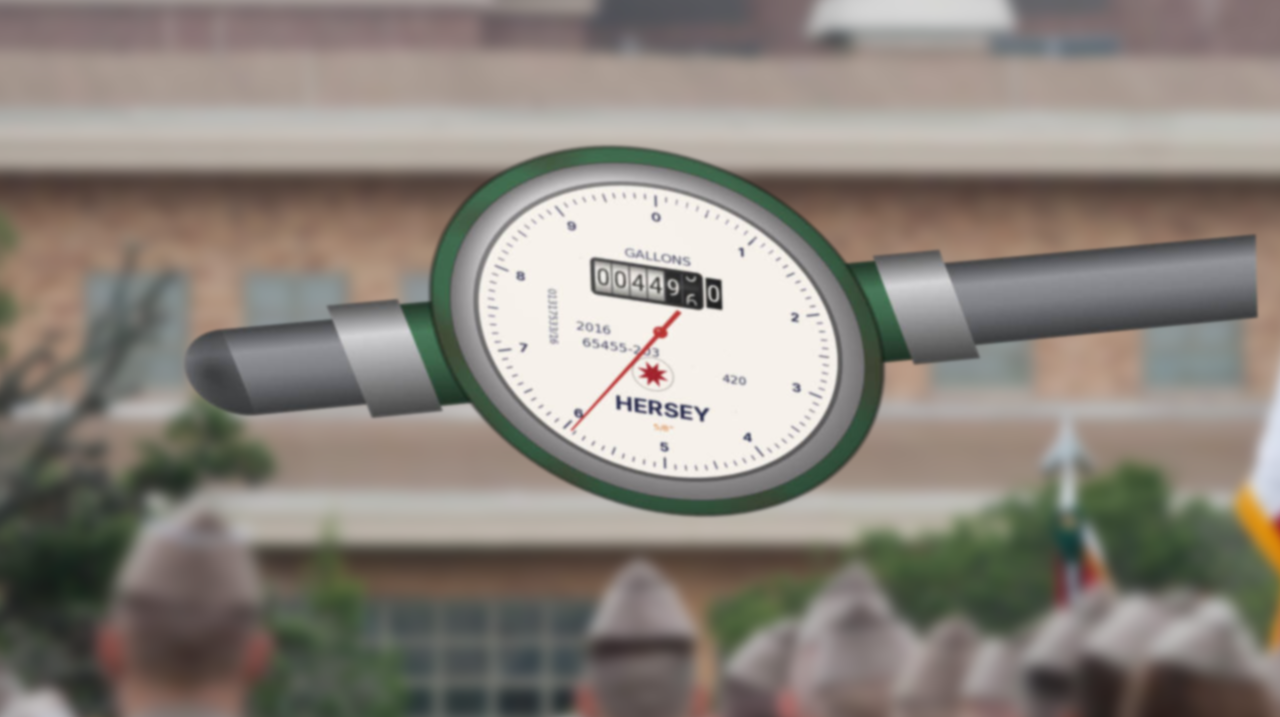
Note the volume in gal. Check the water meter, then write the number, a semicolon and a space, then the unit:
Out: 44955.9; gal
